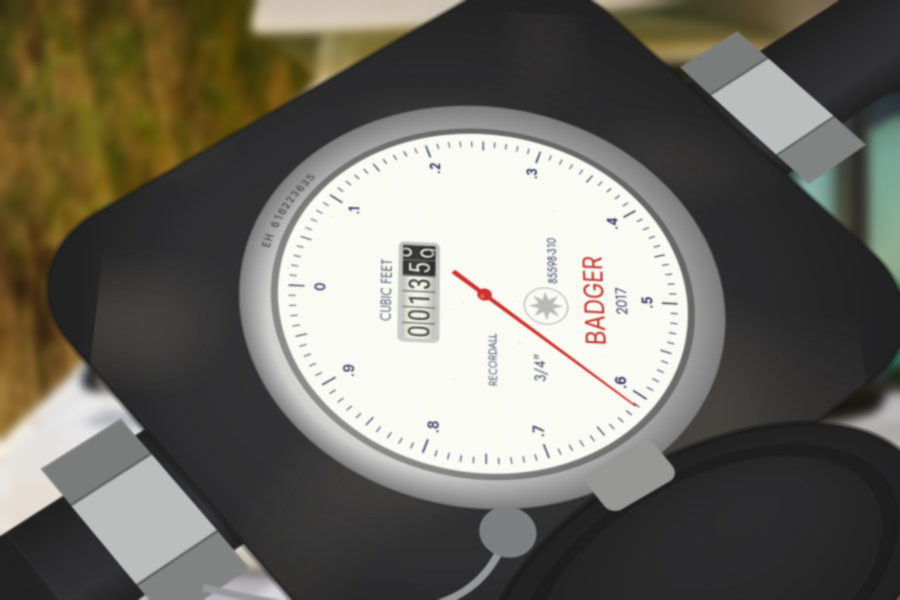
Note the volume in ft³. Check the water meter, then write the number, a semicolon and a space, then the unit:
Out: 1358.61; ft³
